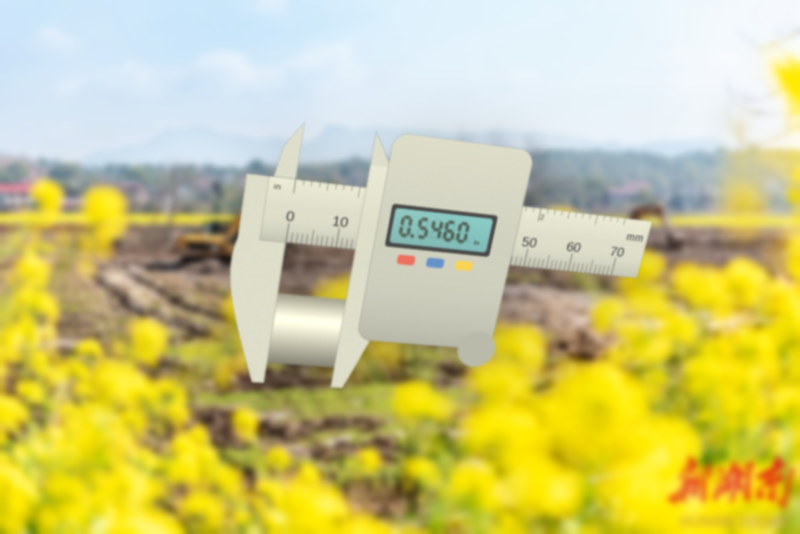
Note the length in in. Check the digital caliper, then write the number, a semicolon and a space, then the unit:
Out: 0.5460; in
